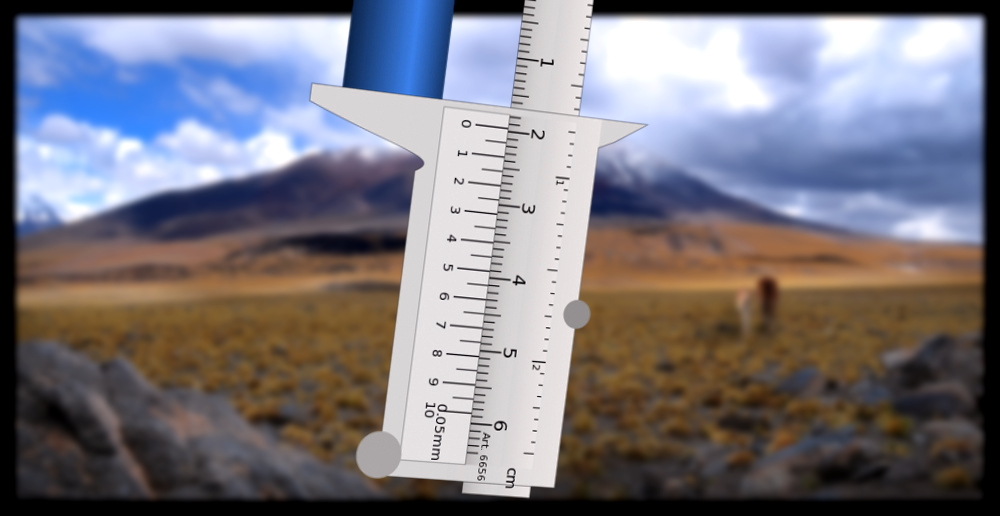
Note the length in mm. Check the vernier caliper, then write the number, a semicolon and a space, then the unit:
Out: 19.6; mm
